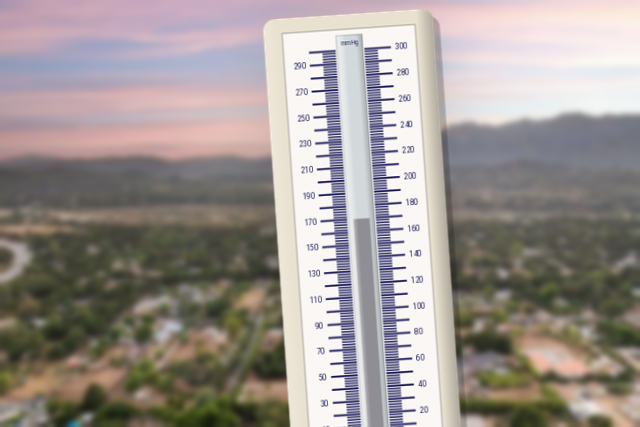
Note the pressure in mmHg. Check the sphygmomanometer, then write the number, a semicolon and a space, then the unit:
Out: 170; mmHg
